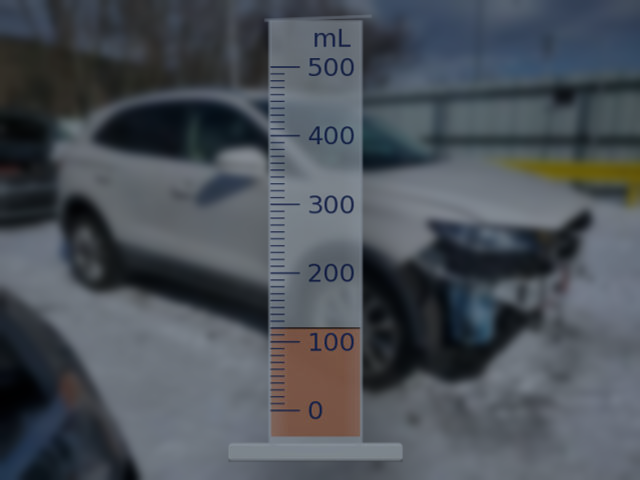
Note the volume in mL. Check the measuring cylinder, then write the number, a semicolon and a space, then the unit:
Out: 120; mL
